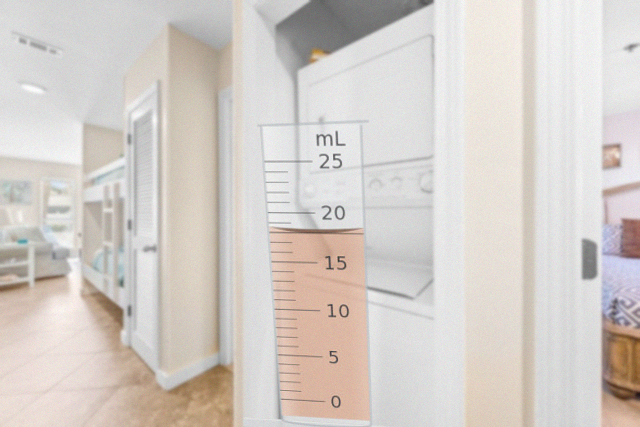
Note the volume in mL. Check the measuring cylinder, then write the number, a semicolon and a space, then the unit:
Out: 18; mL
